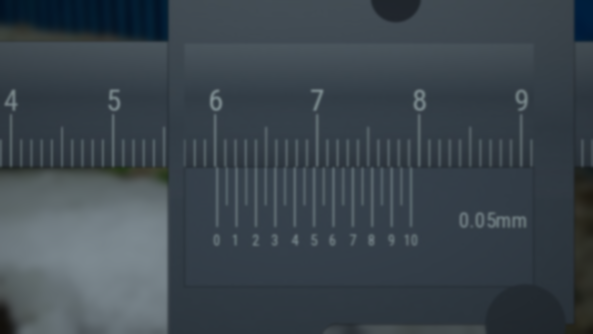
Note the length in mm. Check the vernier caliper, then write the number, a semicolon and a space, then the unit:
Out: 60.2; mm
